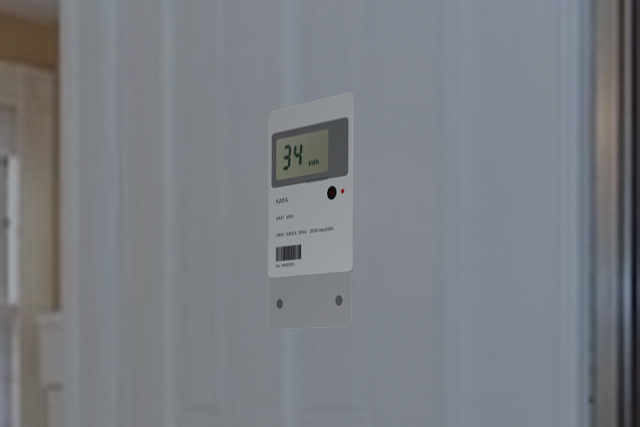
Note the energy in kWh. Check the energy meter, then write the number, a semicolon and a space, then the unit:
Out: 34; kWh
